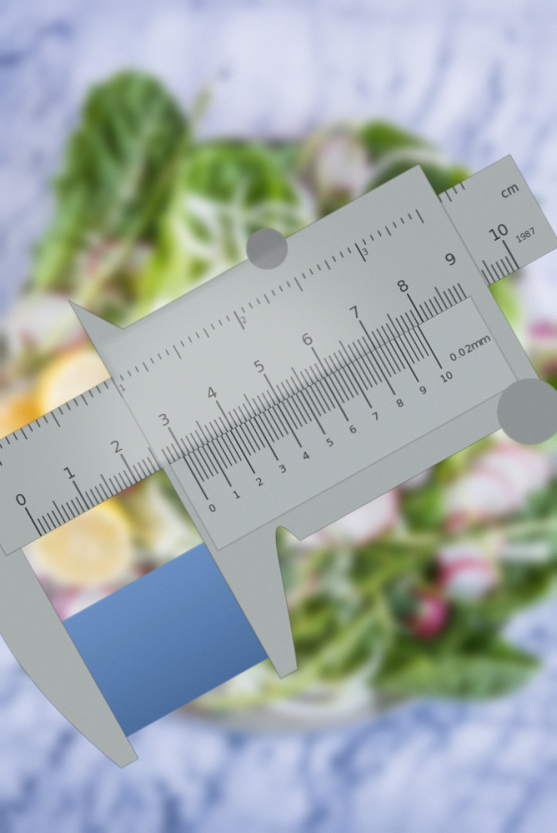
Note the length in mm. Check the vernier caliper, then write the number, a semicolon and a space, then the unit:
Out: 29.8; mm
